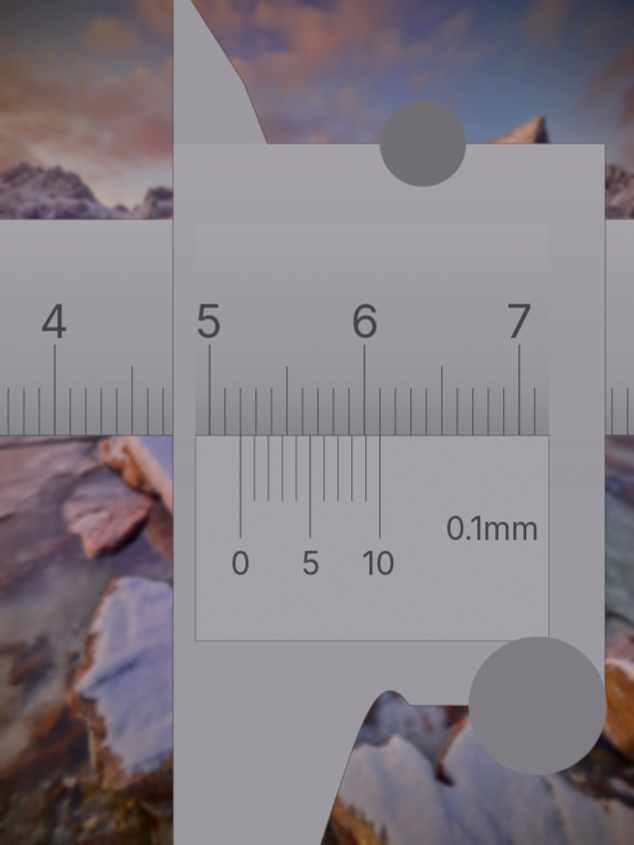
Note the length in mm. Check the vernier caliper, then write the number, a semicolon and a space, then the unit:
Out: 52.0; mm
